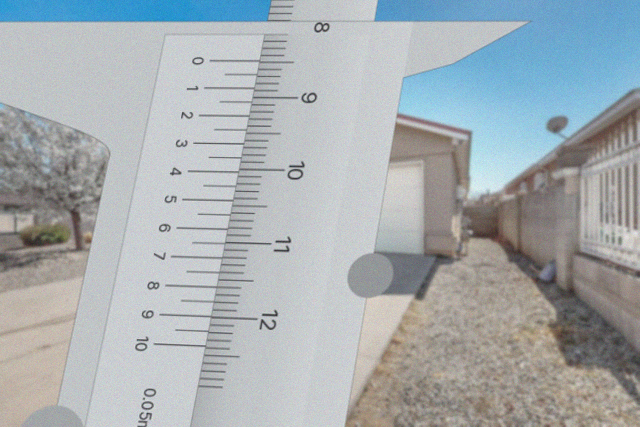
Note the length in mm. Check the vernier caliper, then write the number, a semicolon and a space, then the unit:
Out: 84.8; mm
